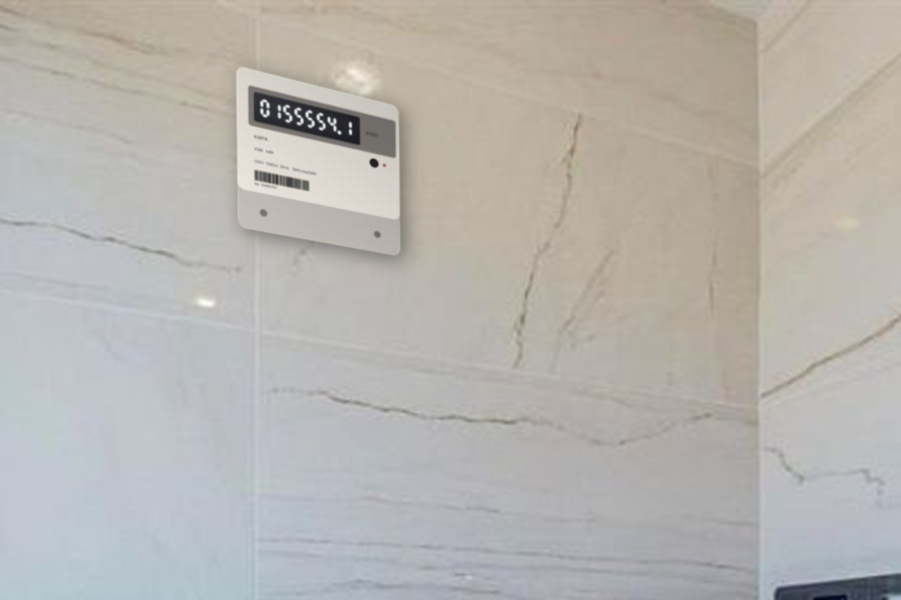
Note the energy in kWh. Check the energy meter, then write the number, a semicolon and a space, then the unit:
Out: 155554.1; kWh
